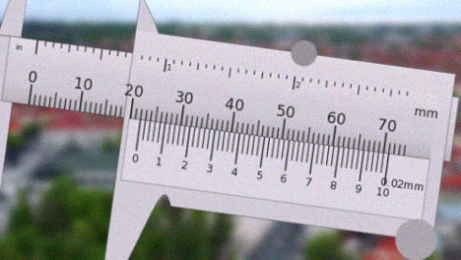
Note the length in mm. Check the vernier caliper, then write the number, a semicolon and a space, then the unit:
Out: 22.0; mm
